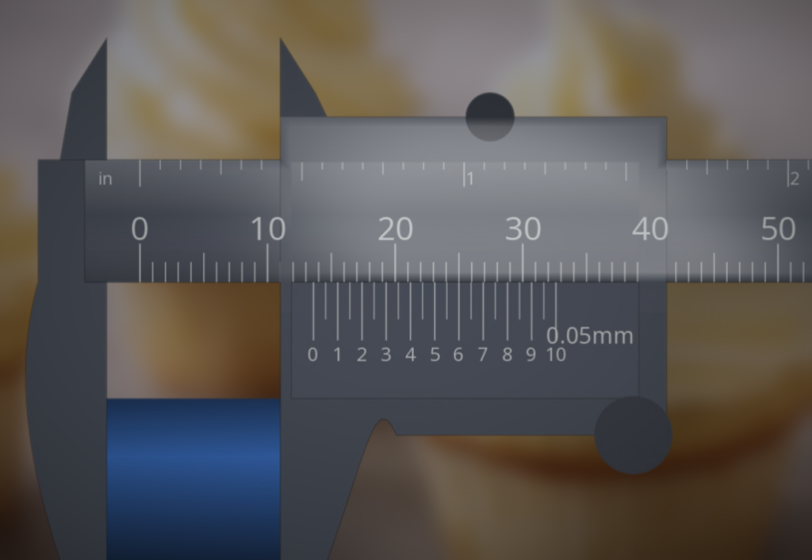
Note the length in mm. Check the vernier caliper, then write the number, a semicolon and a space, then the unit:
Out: 13.6; mm
